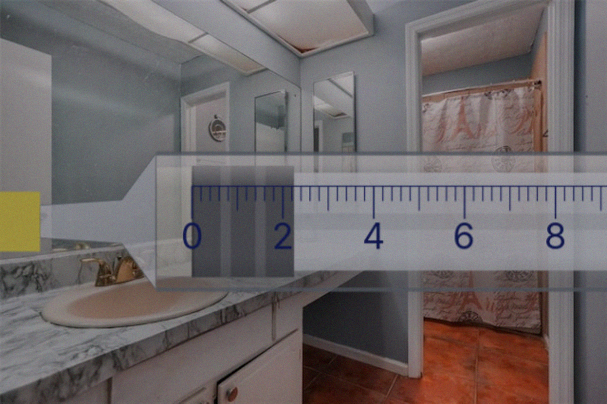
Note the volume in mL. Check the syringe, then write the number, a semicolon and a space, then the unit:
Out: 0; mL
